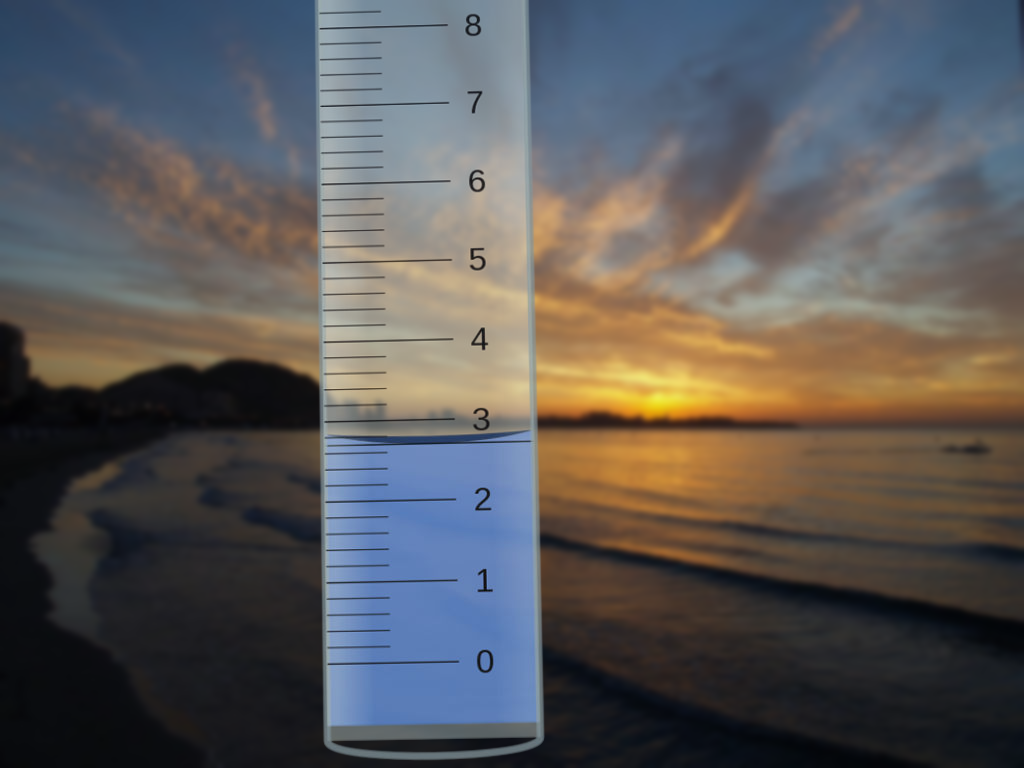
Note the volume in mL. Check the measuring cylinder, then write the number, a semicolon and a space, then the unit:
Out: 2.7; mL
